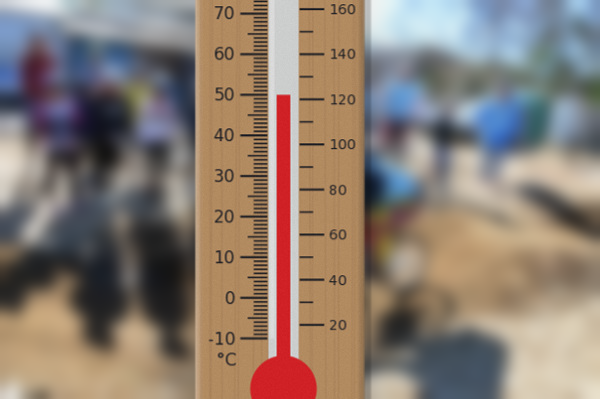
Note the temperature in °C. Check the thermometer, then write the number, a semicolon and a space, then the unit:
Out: 50; °C
